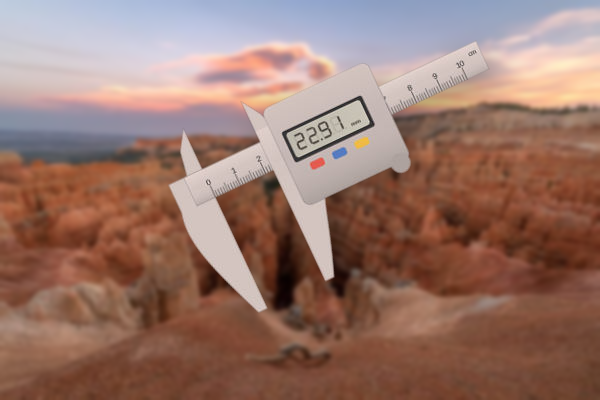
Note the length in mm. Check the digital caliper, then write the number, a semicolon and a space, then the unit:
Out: 22.91; mm
